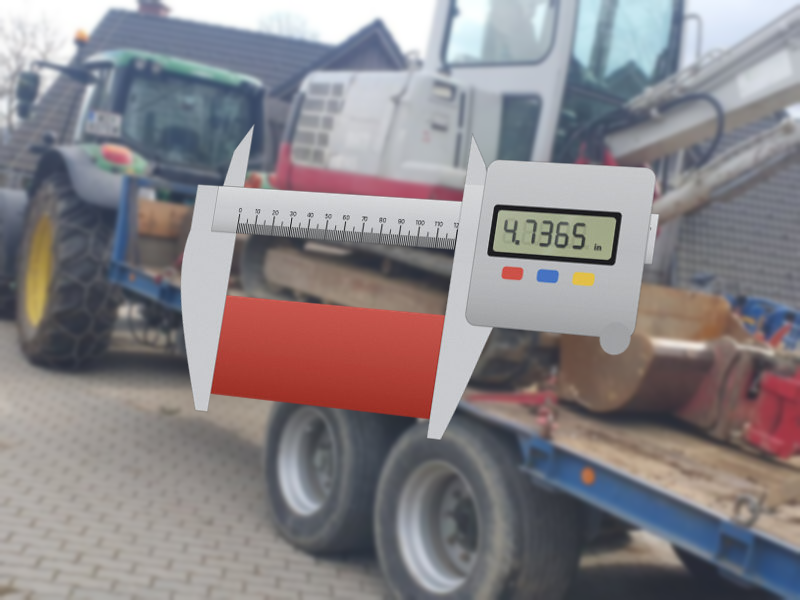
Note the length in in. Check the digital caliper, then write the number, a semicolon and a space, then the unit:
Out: 4.7365; in
